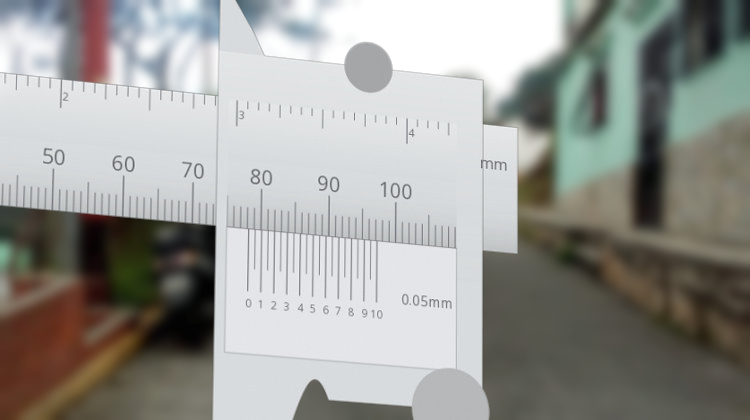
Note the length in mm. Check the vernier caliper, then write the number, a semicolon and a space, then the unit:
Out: 78.2; mm
